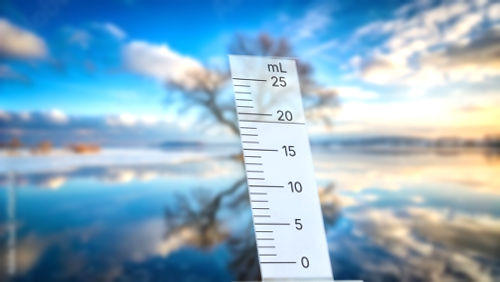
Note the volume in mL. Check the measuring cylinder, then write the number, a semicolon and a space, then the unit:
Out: 19; mL
